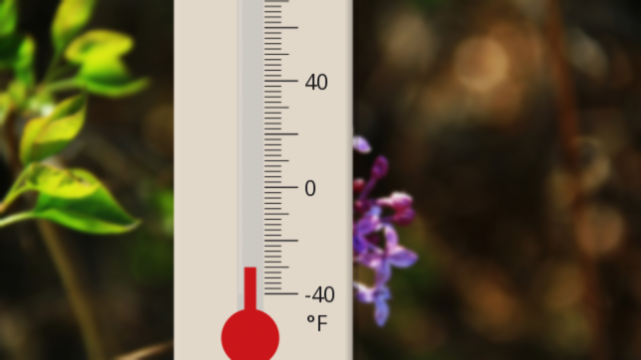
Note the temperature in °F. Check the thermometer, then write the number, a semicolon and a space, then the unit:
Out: -30; °F
